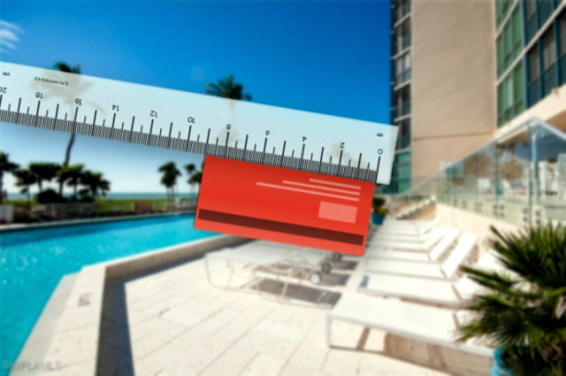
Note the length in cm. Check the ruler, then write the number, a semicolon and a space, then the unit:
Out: 9; cm
